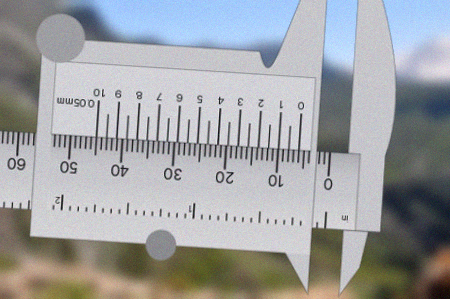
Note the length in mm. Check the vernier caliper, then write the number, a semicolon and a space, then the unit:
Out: 6.0; mm
